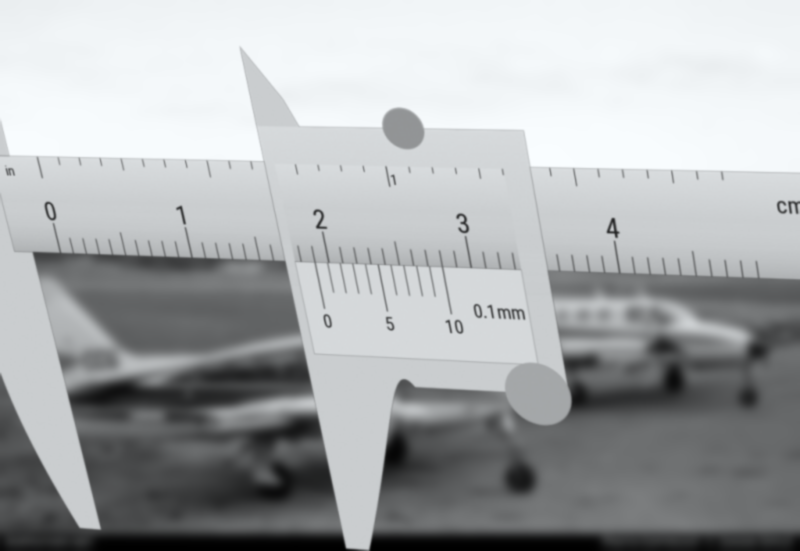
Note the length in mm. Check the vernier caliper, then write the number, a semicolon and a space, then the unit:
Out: 19.0; mm
